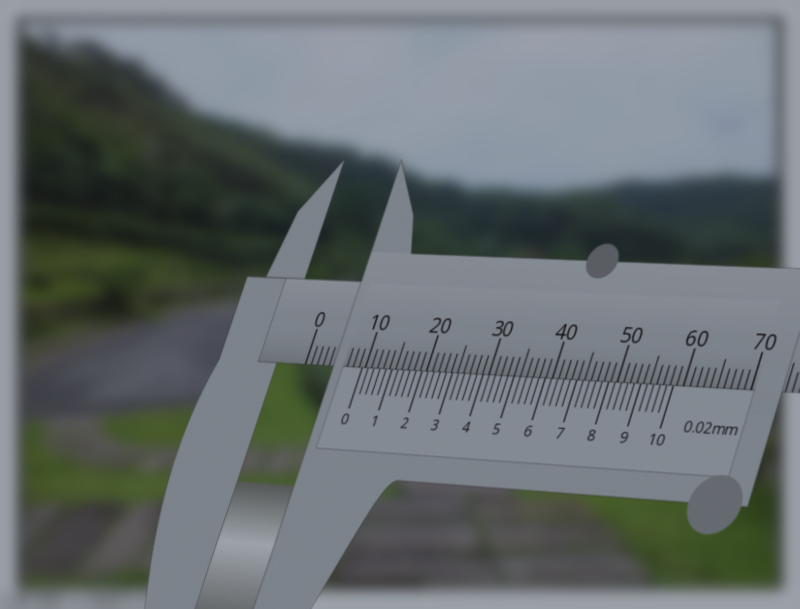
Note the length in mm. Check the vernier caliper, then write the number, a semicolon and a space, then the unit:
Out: 9.5; mm
